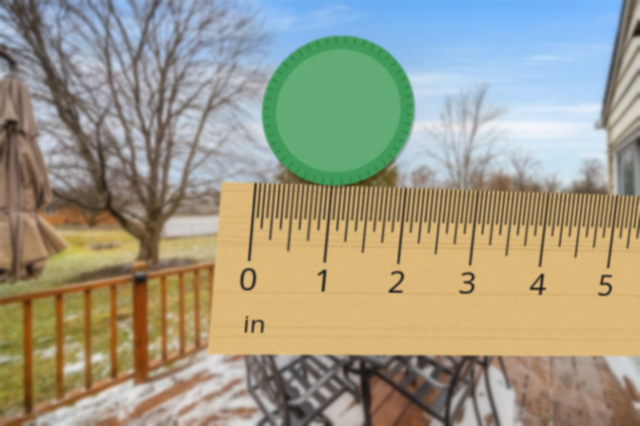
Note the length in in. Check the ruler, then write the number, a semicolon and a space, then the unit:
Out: 2; in
